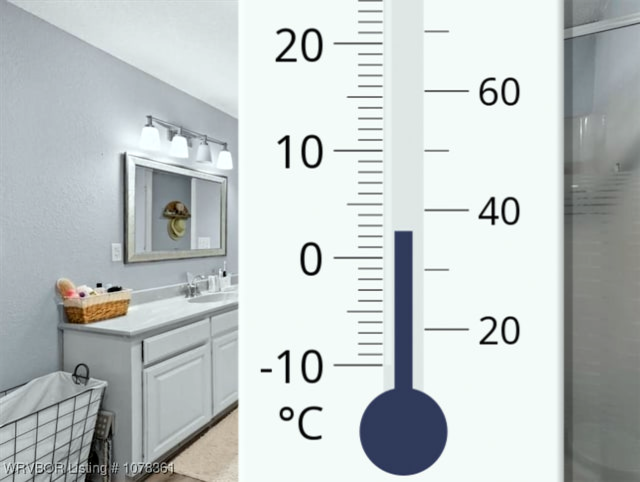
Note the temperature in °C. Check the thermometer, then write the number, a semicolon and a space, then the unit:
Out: 2.5; °C
